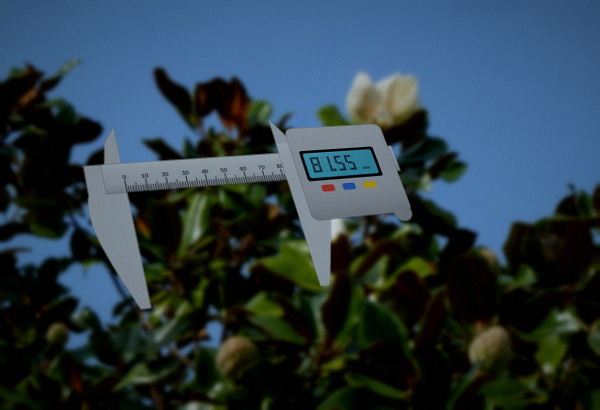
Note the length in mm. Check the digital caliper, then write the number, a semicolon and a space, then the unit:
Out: 81.55; mm
